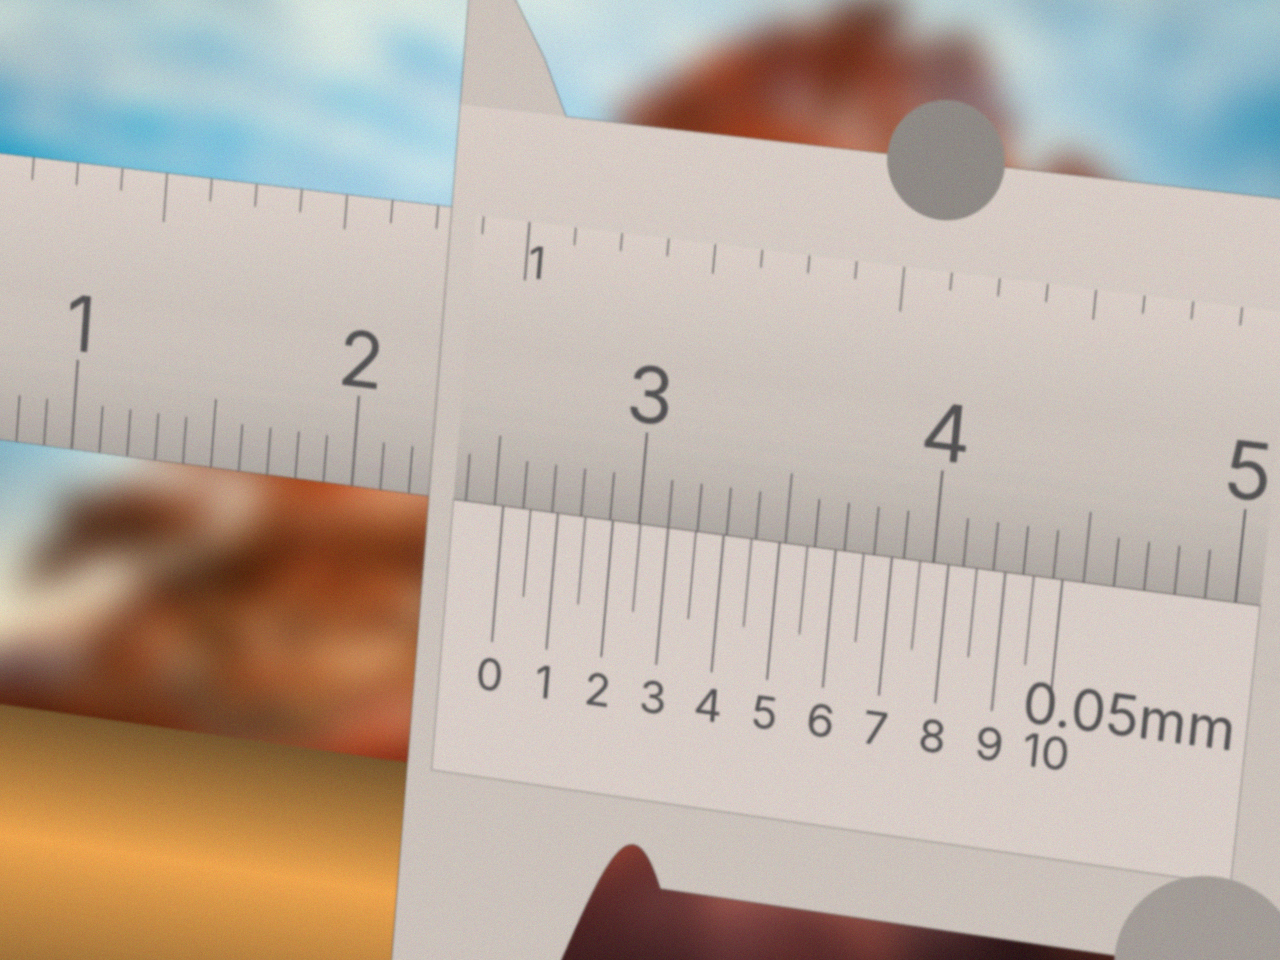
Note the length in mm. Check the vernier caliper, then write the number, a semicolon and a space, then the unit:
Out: 25.3; mm
